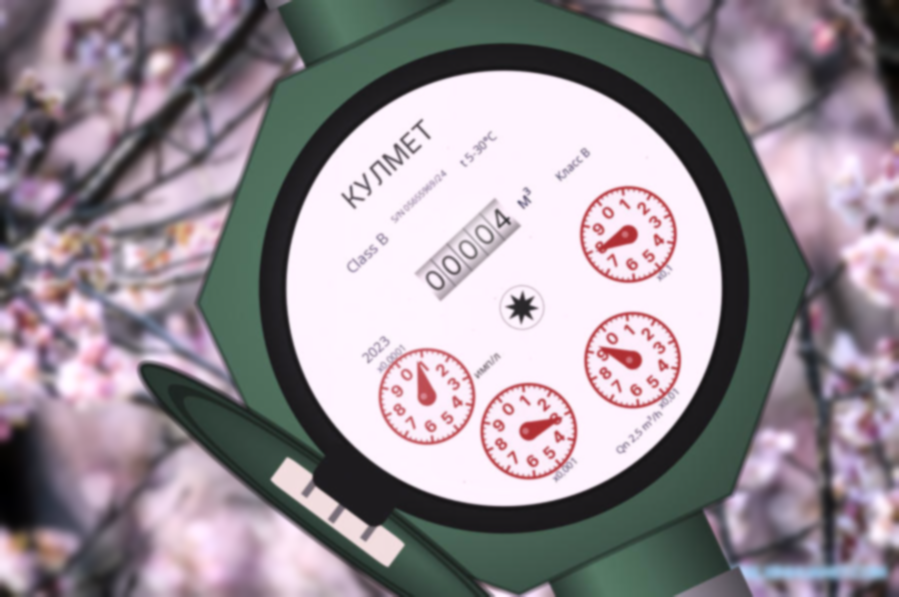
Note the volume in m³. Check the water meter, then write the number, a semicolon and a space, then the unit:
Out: 4.7930; m³
